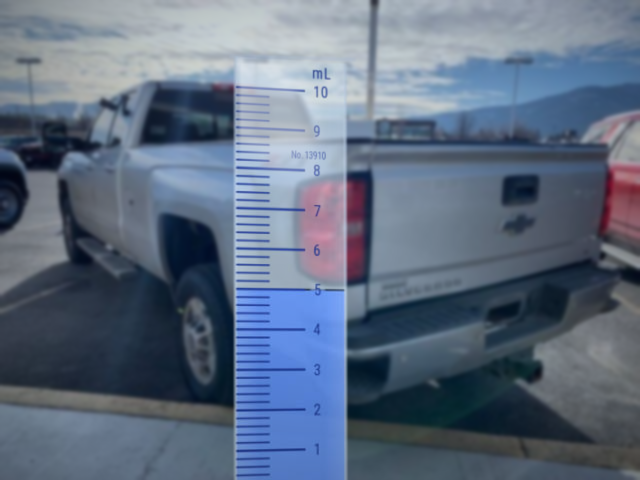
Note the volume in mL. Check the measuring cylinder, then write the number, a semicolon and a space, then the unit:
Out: 5; mL
